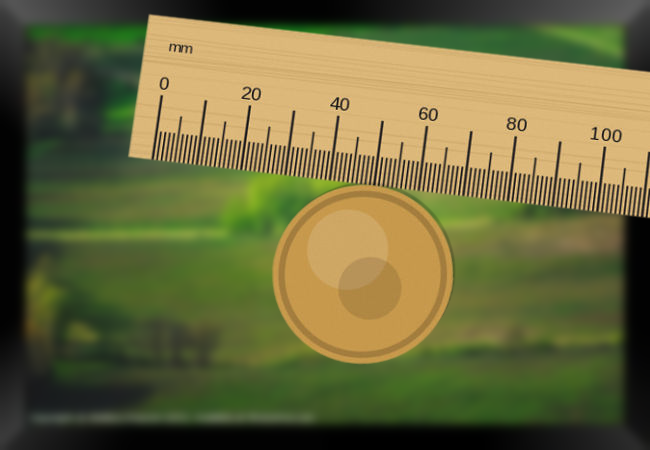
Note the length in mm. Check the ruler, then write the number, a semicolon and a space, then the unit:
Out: 40; mm
